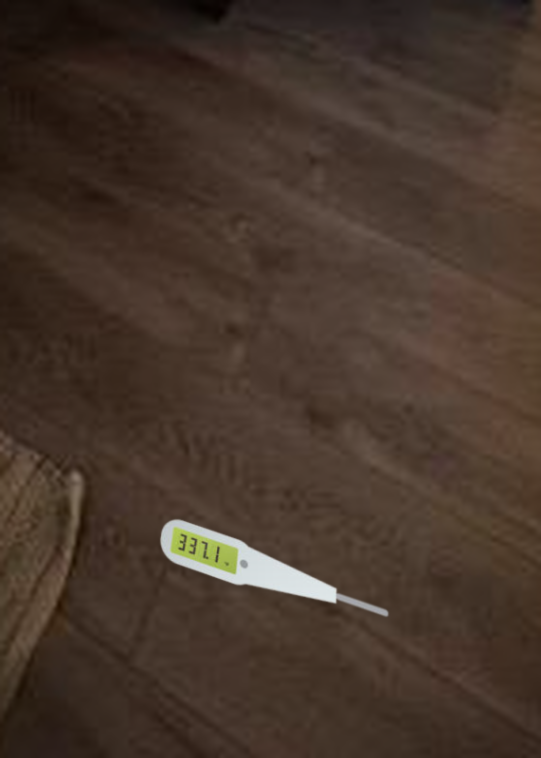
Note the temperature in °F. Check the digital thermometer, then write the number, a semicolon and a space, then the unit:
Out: 337.1; °F
